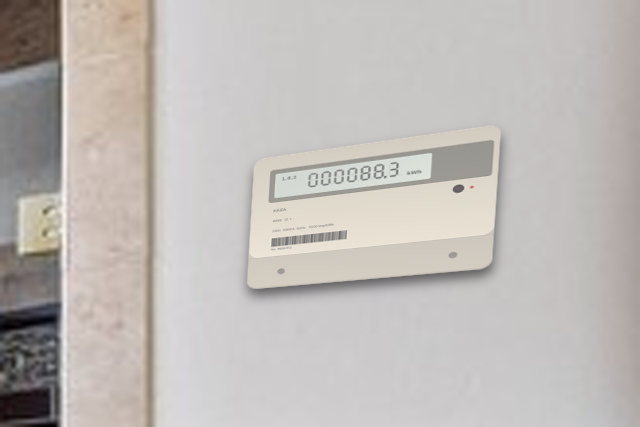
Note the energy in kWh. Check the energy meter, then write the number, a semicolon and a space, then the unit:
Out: 88.3; kWh
